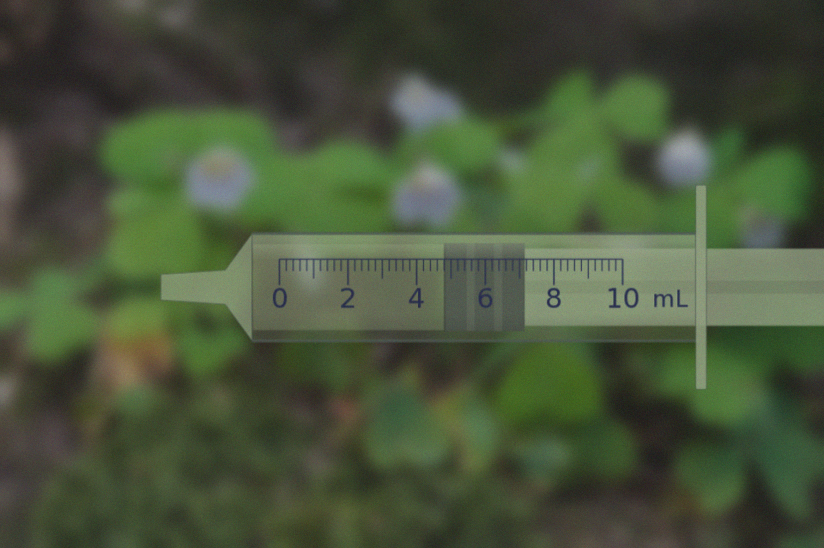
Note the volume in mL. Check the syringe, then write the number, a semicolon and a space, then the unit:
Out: 4.8; mL
